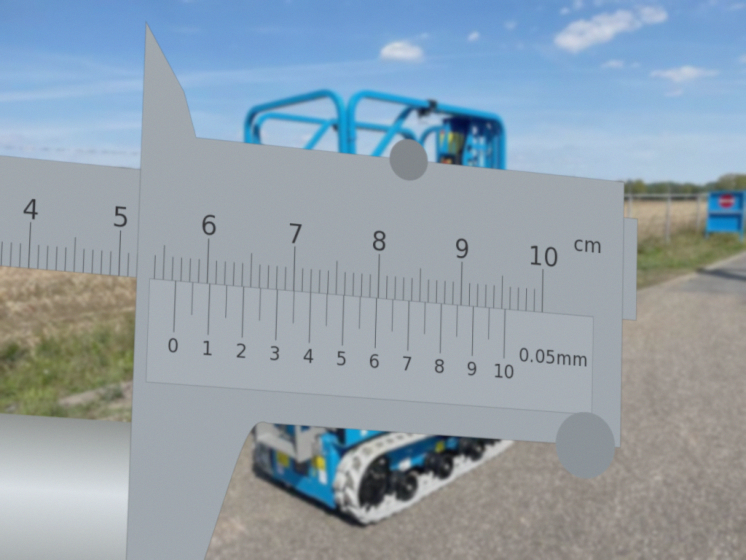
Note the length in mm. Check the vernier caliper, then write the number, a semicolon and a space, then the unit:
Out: 56.4; mm
